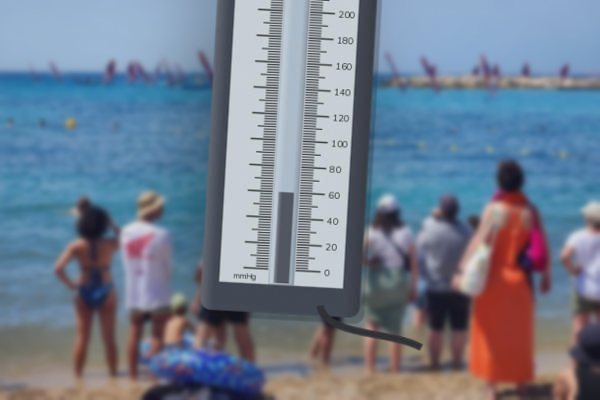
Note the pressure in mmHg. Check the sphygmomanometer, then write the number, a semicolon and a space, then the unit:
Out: 60; mmHg
